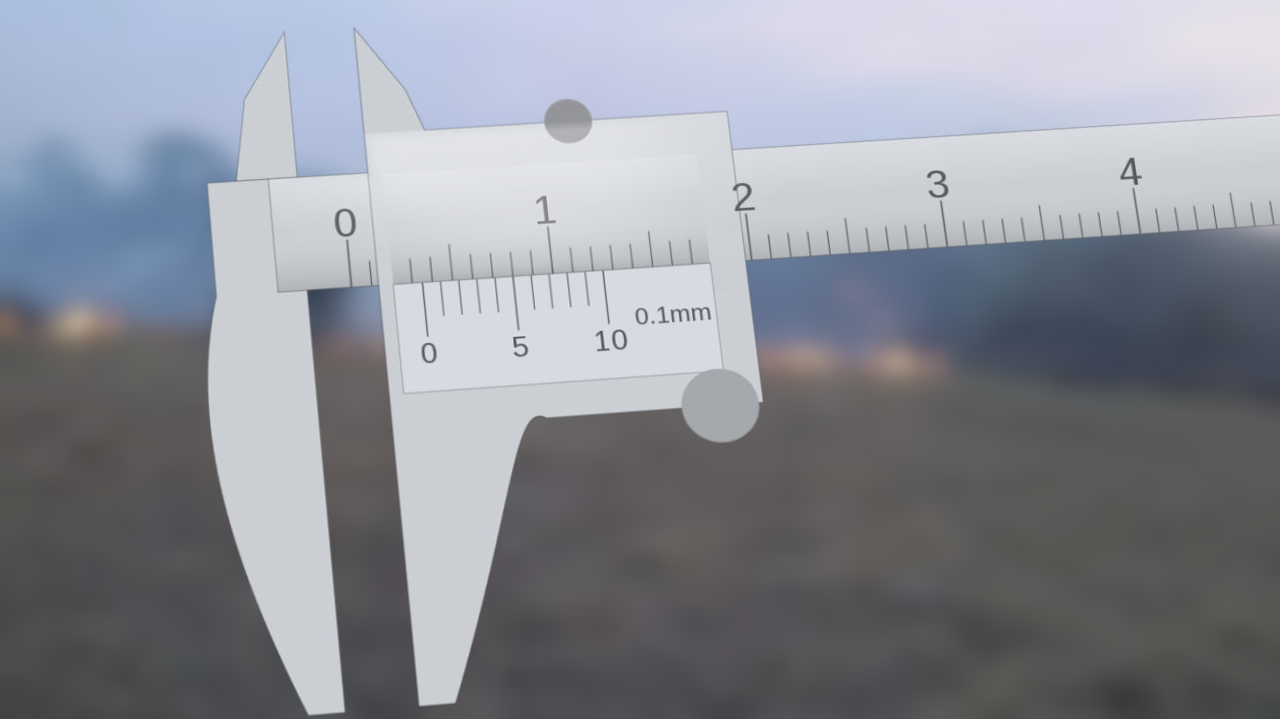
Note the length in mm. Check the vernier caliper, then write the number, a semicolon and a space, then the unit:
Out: 3.5; mm
